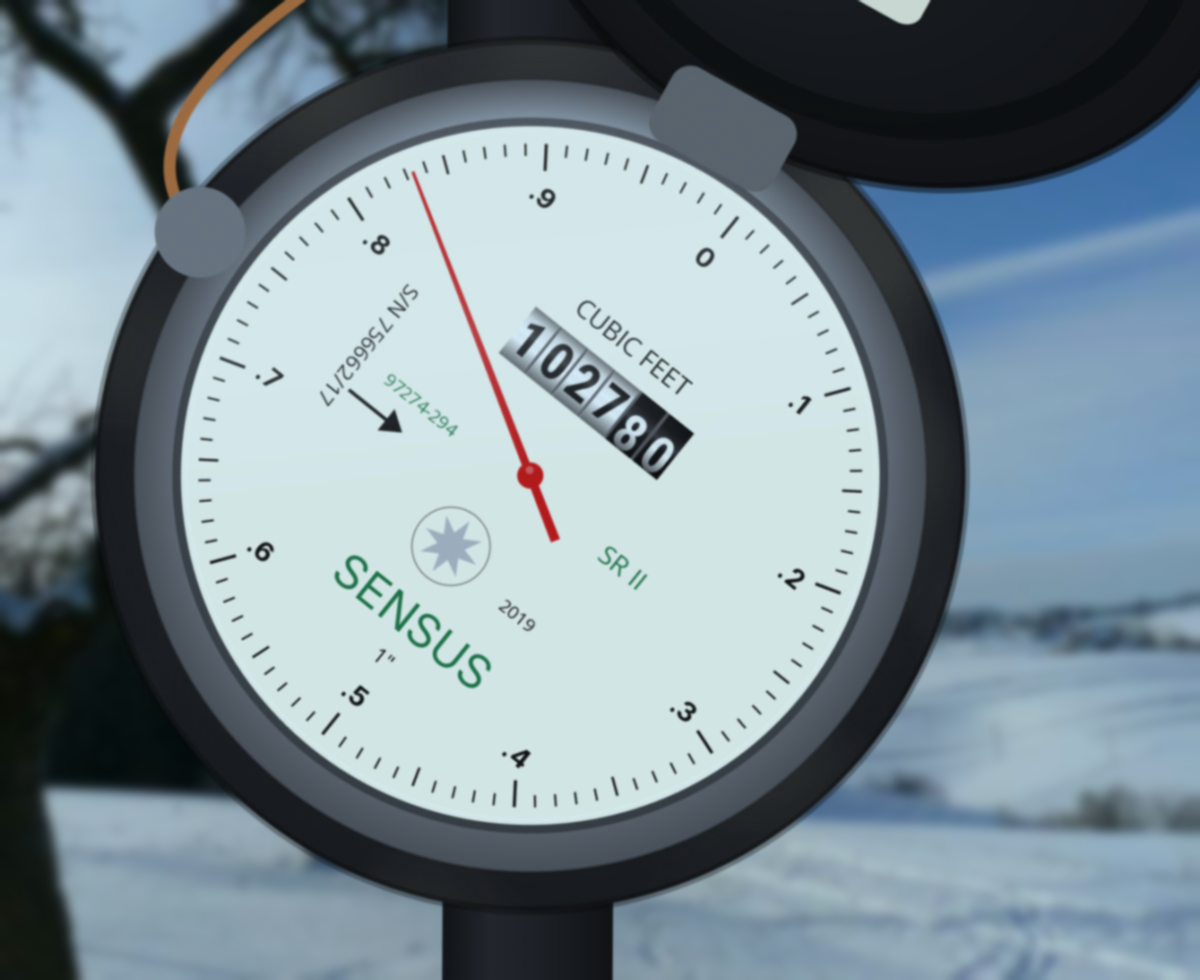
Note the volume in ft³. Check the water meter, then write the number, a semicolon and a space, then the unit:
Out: 102779.83; ft³
